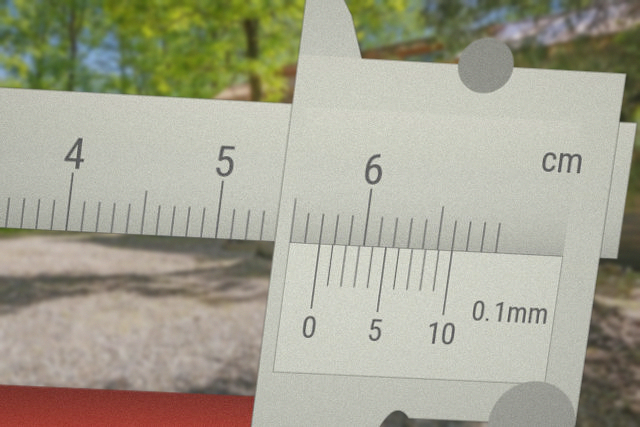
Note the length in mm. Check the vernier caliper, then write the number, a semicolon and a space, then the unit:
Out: 57.0; mm
